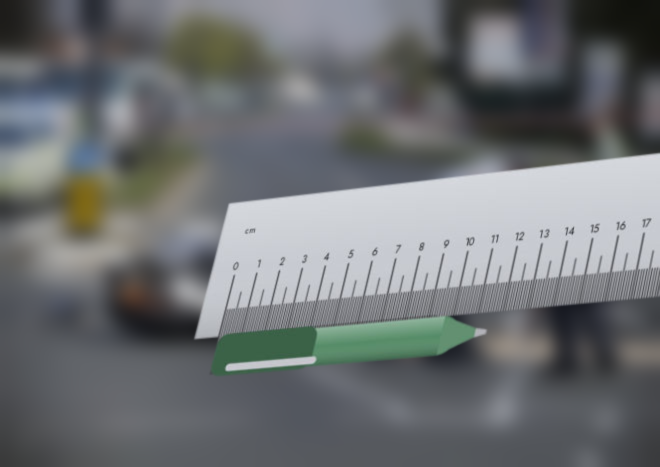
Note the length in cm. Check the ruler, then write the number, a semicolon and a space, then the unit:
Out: 11.5; cm
